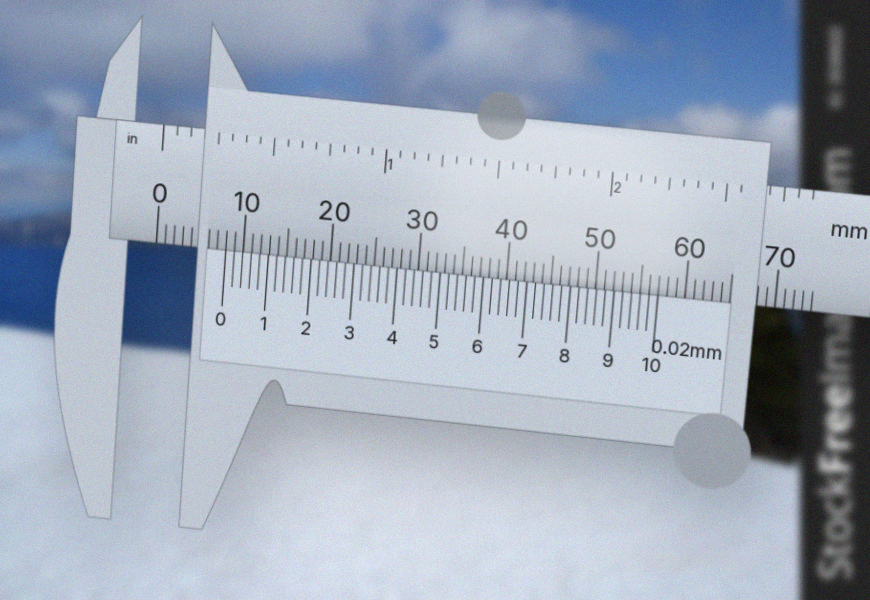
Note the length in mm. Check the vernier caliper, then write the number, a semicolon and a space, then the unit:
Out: 8.0; mm
